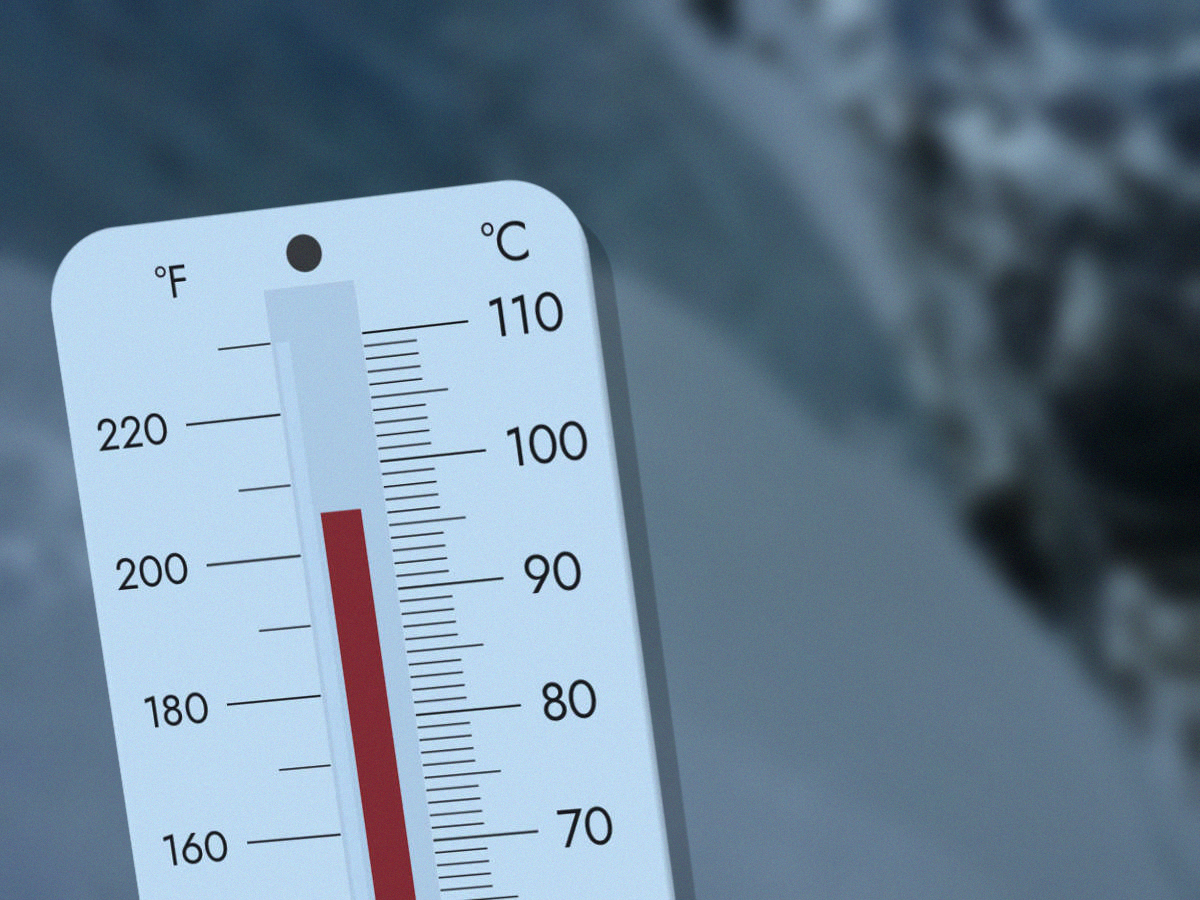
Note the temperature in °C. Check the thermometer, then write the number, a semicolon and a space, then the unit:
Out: 96.5; °C
